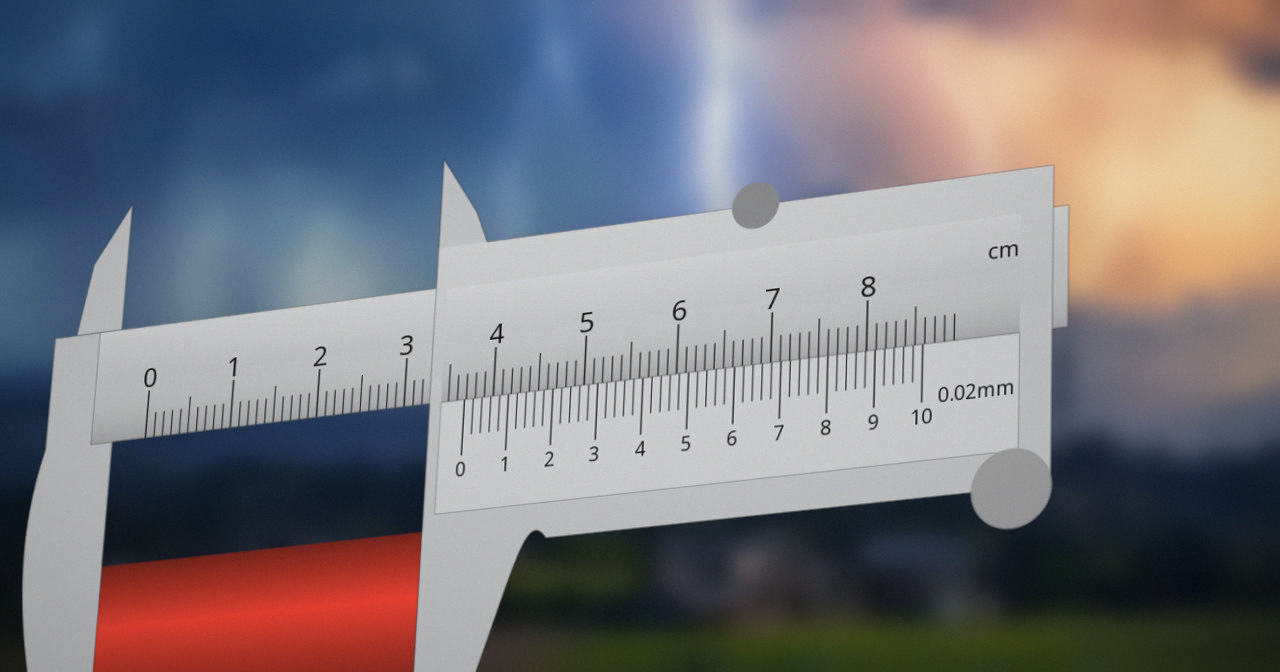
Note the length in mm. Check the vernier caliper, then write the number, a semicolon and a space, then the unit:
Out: 36.8; mm
